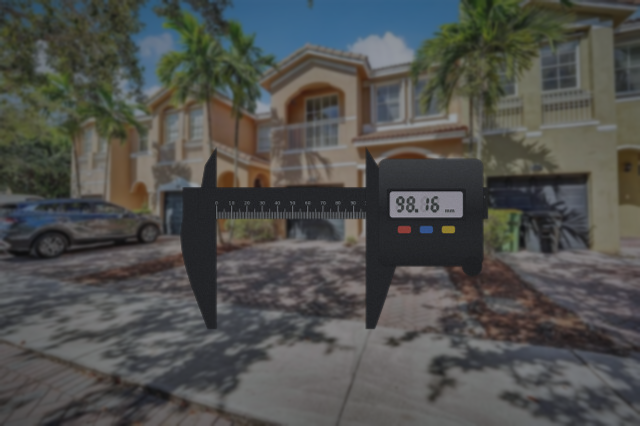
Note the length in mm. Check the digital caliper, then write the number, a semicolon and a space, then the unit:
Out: 98.16; mm
